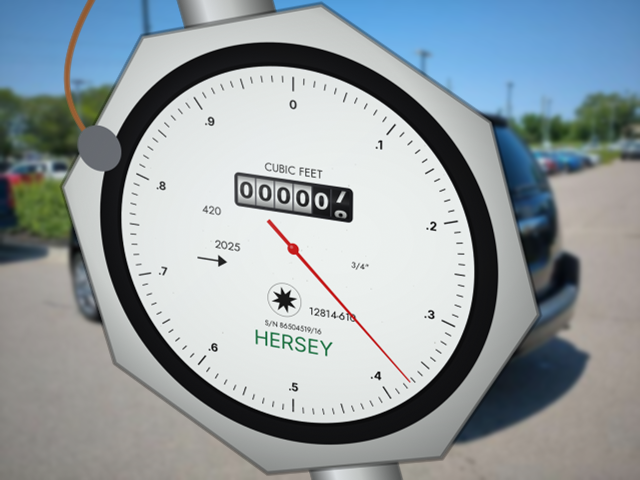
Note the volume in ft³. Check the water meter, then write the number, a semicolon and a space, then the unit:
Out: 7.37; ft³
